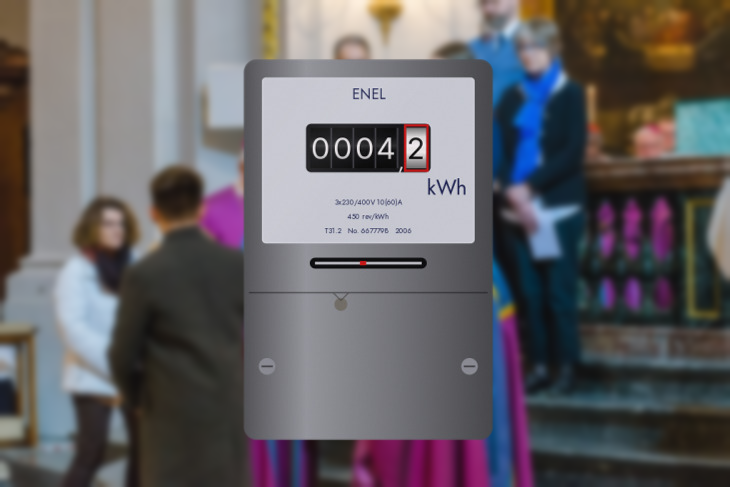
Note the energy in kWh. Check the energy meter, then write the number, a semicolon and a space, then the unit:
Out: 4.2; kWh
